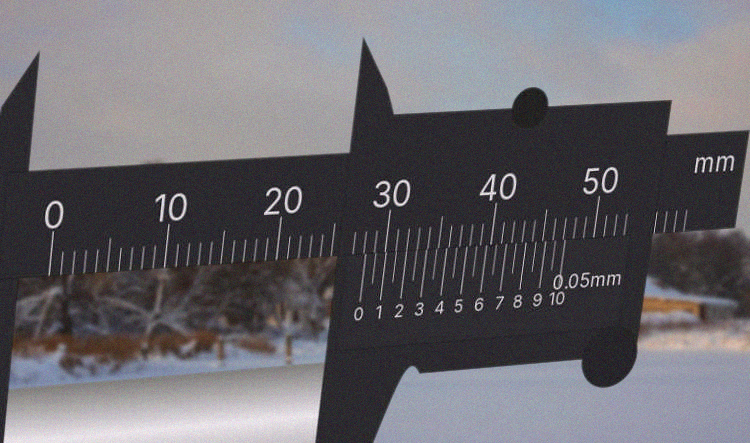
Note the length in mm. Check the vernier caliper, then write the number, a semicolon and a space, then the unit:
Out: 28.2; mm
